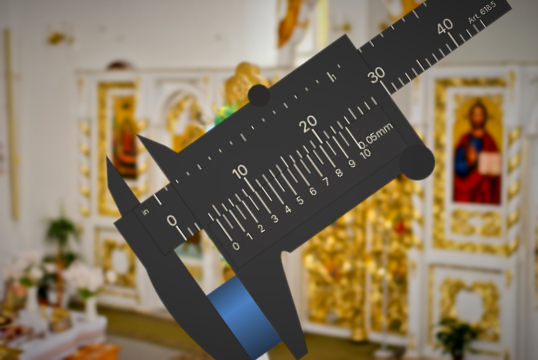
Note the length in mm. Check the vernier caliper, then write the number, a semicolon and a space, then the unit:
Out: 4.4; mm
